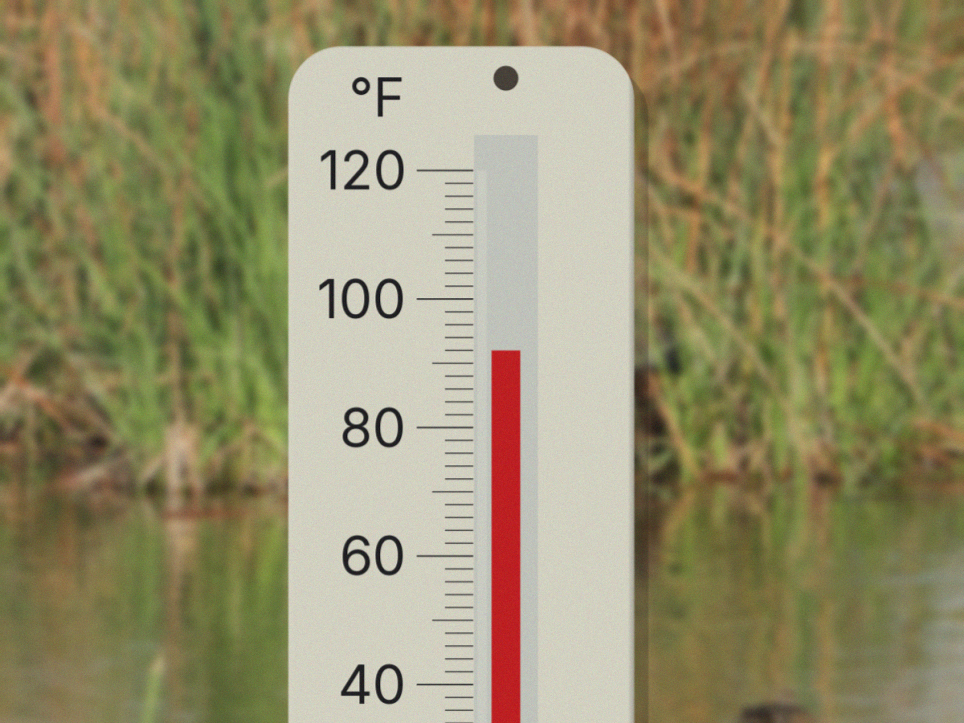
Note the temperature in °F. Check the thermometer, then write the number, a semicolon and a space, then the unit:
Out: 92; °F
